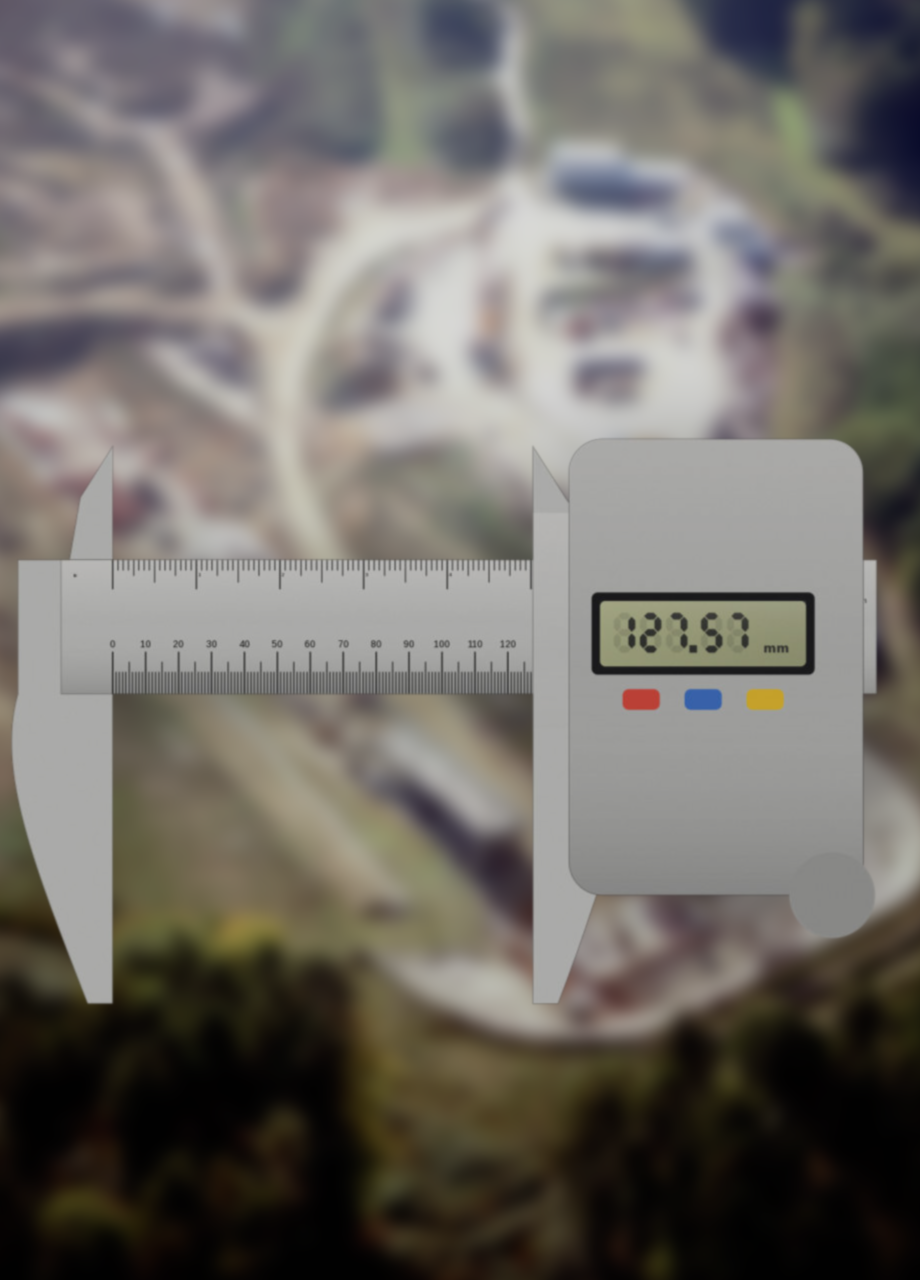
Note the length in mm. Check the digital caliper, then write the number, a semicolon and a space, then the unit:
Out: 127.57; mm
